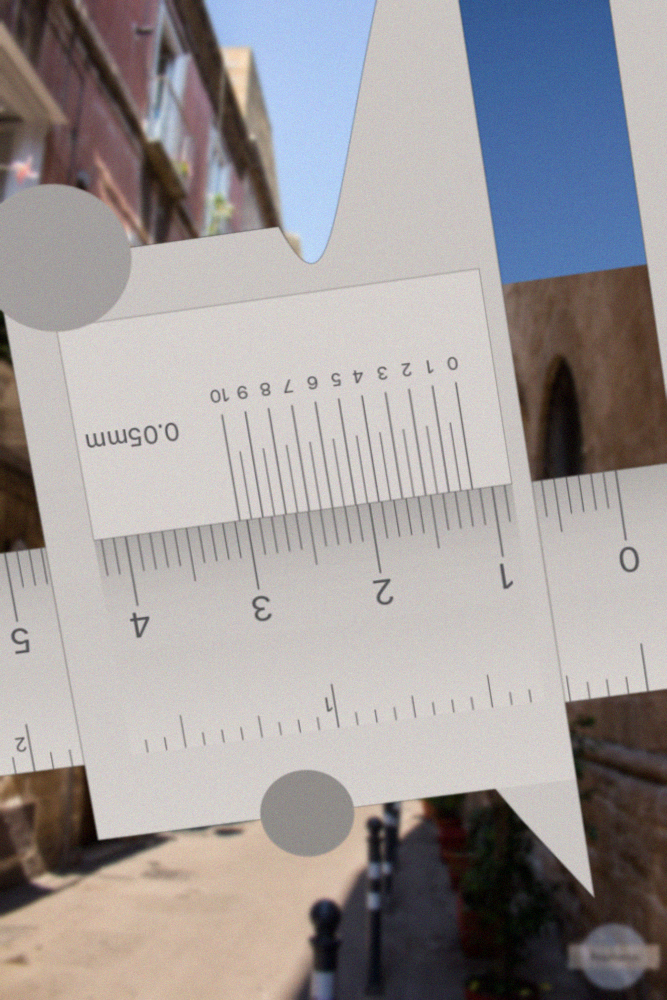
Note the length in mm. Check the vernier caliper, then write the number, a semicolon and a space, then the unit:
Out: 11.6; mm
